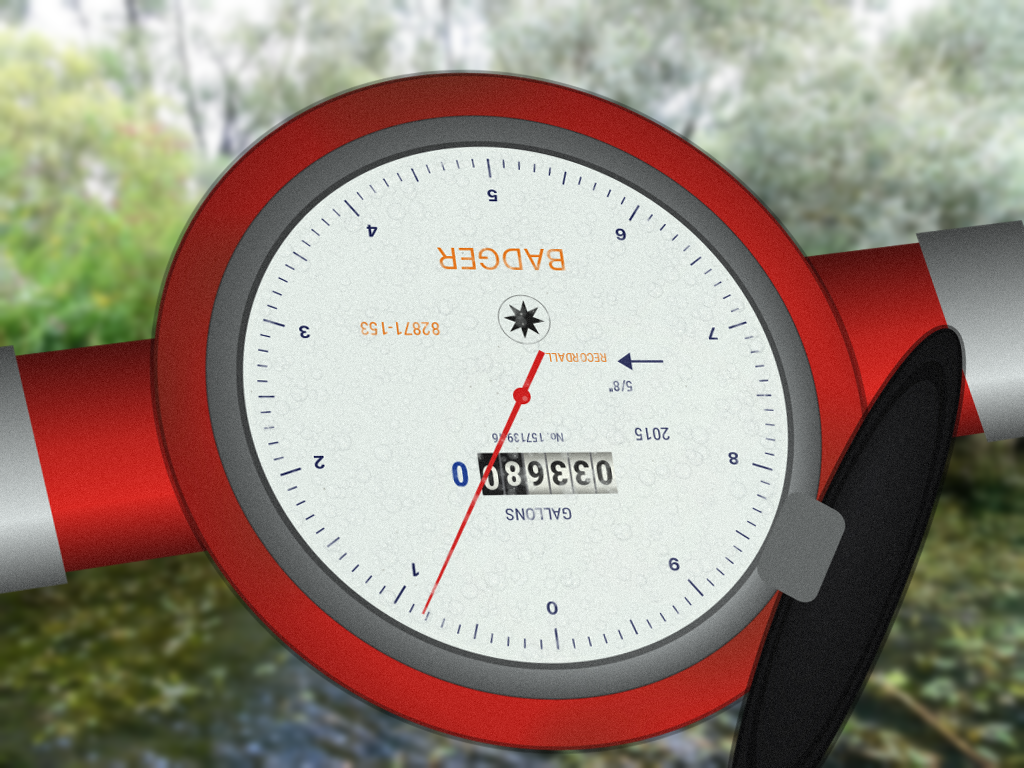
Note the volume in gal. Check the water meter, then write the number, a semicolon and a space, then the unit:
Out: 336800.8; gal
